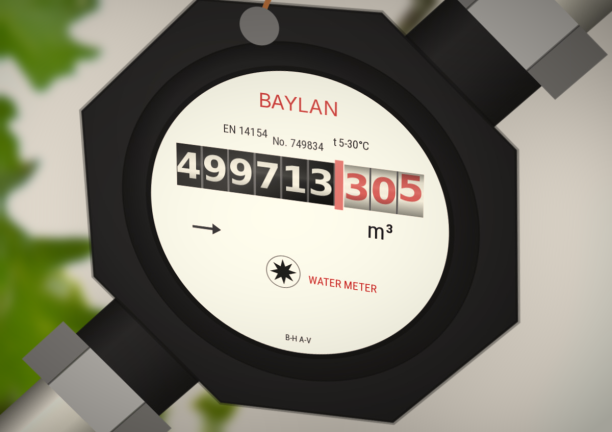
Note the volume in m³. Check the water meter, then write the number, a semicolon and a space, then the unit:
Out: 499713.305; m³
